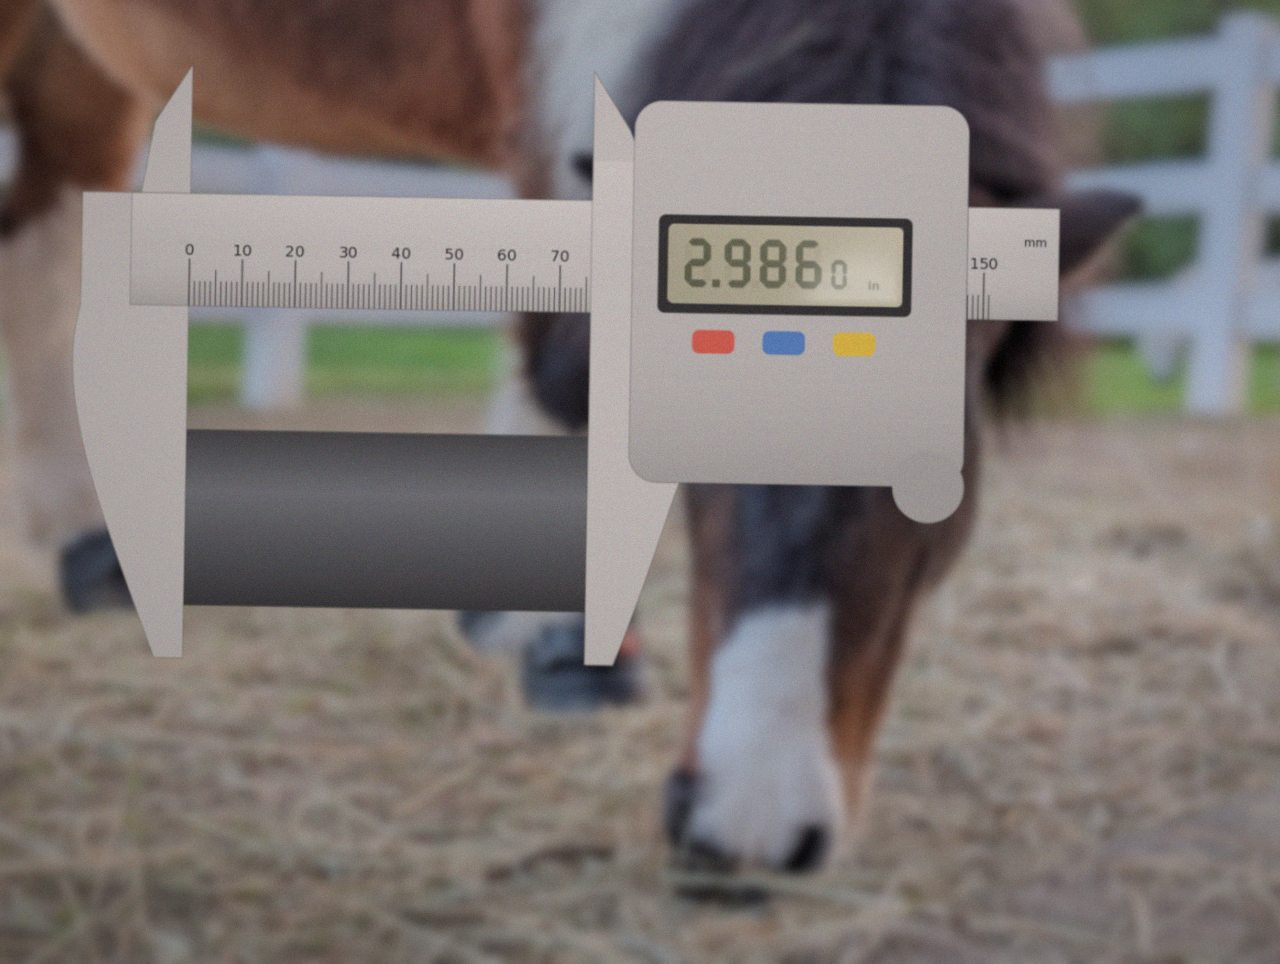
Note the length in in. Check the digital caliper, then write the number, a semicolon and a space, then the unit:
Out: 2.9860; in
